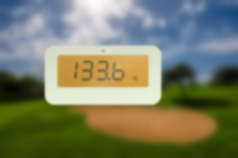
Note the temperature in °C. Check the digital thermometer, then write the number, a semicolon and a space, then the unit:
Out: 133.6; °C
